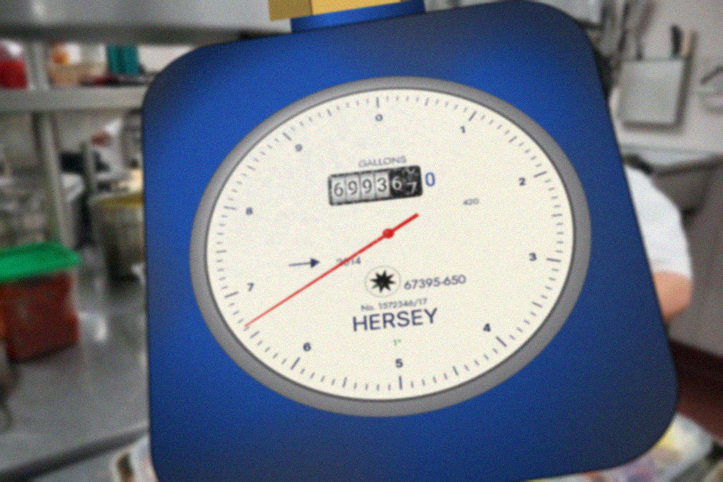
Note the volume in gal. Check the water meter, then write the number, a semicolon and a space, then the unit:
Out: 6993666.6; gal
